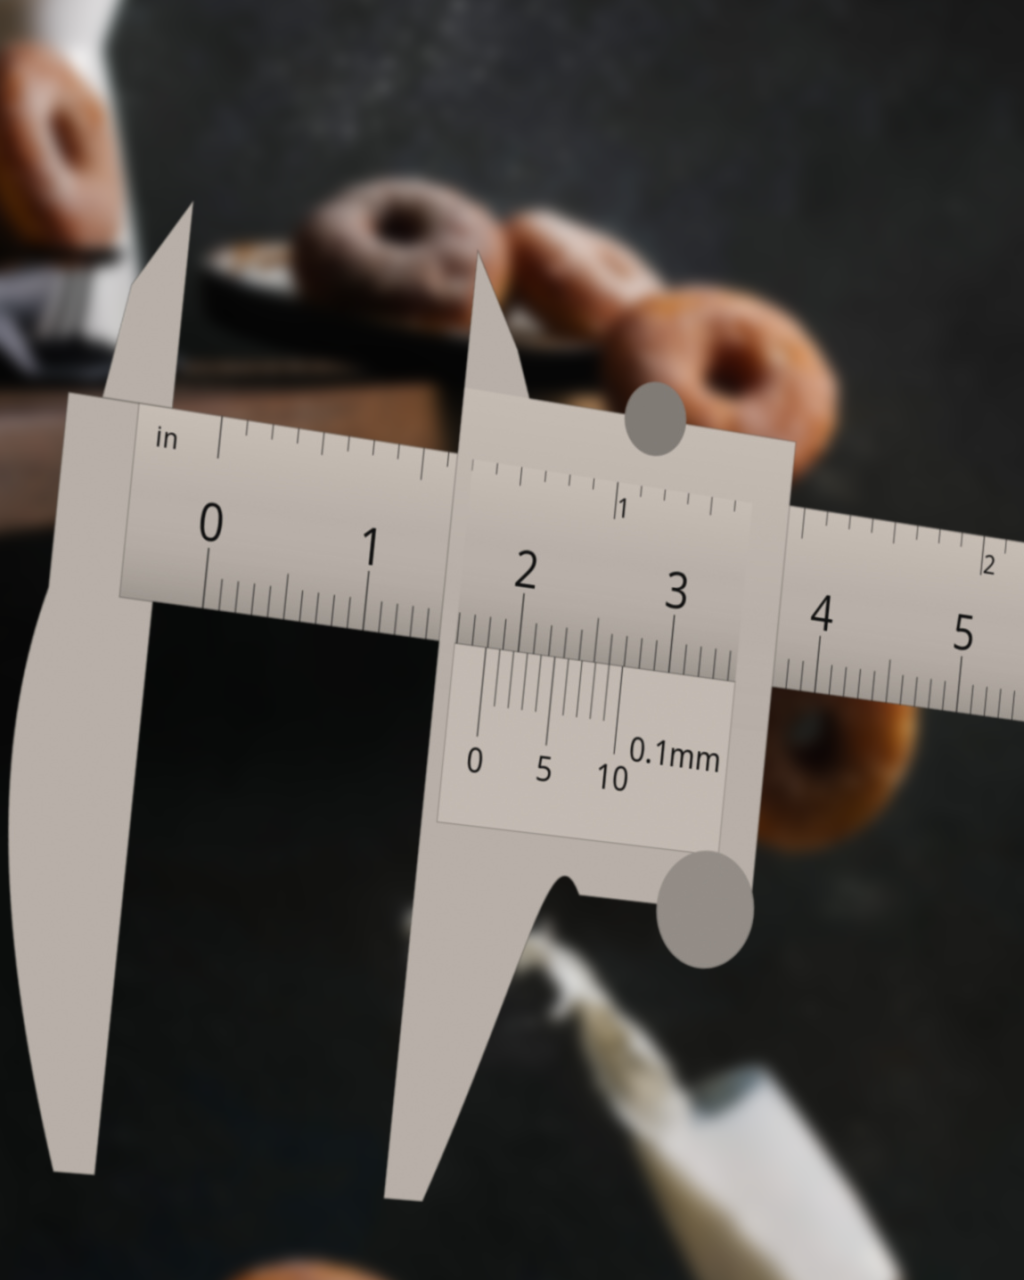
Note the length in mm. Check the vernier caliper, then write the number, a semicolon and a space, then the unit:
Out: 17.9; mm
